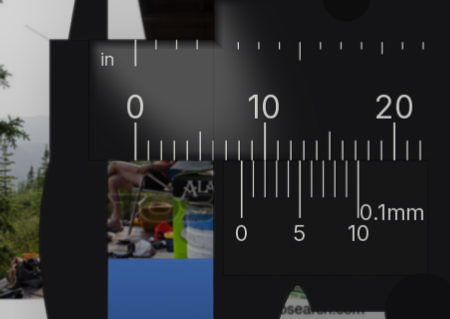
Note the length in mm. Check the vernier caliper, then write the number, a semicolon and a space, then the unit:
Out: 8.2; mm
